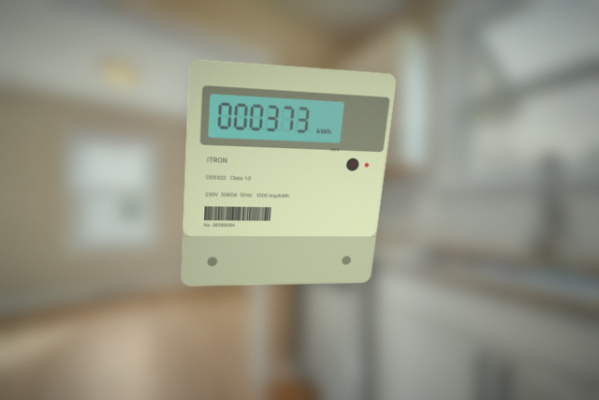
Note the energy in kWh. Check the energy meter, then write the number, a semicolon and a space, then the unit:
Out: 373; kWh
